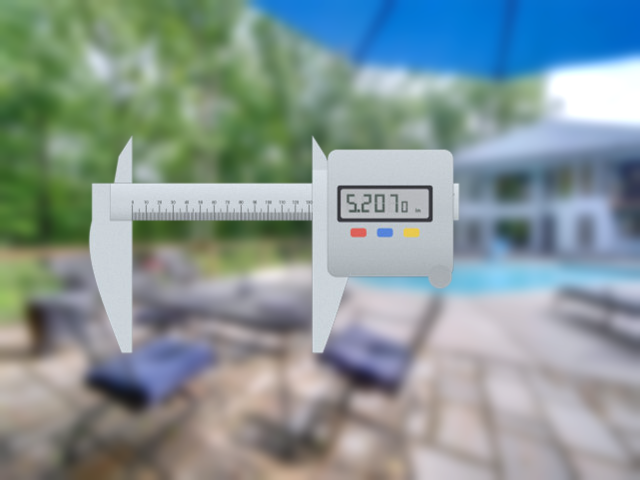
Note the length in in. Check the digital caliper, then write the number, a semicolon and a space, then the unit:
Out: 5.2070; in
